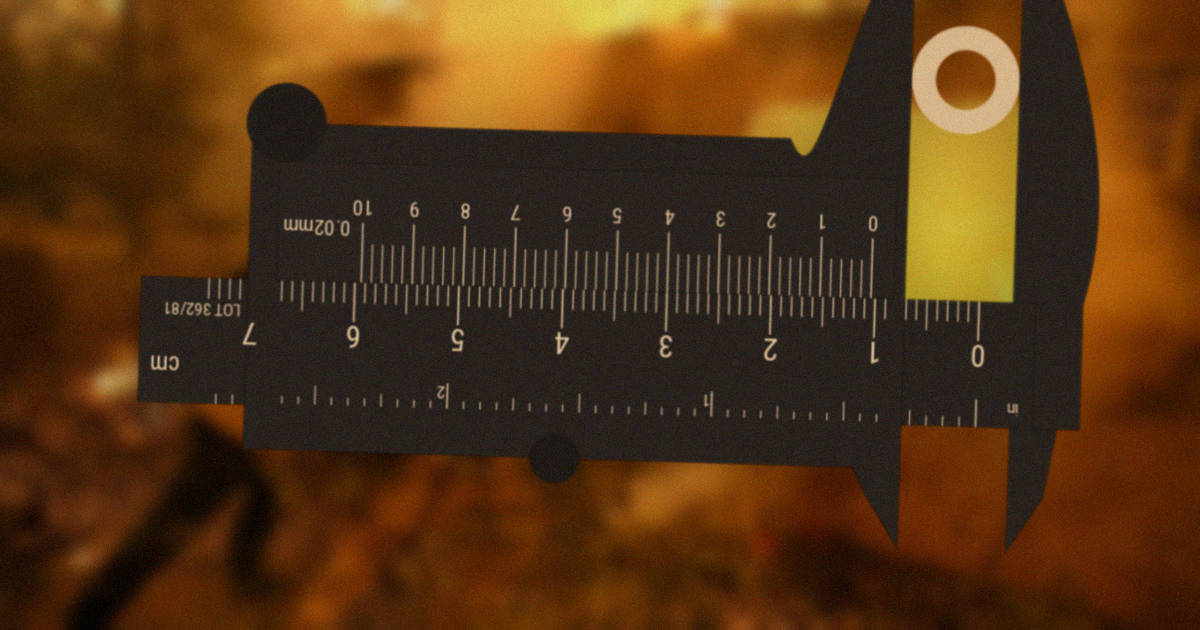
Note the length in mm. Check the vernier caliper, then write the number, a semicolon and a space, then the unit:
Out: 10.4; mm
